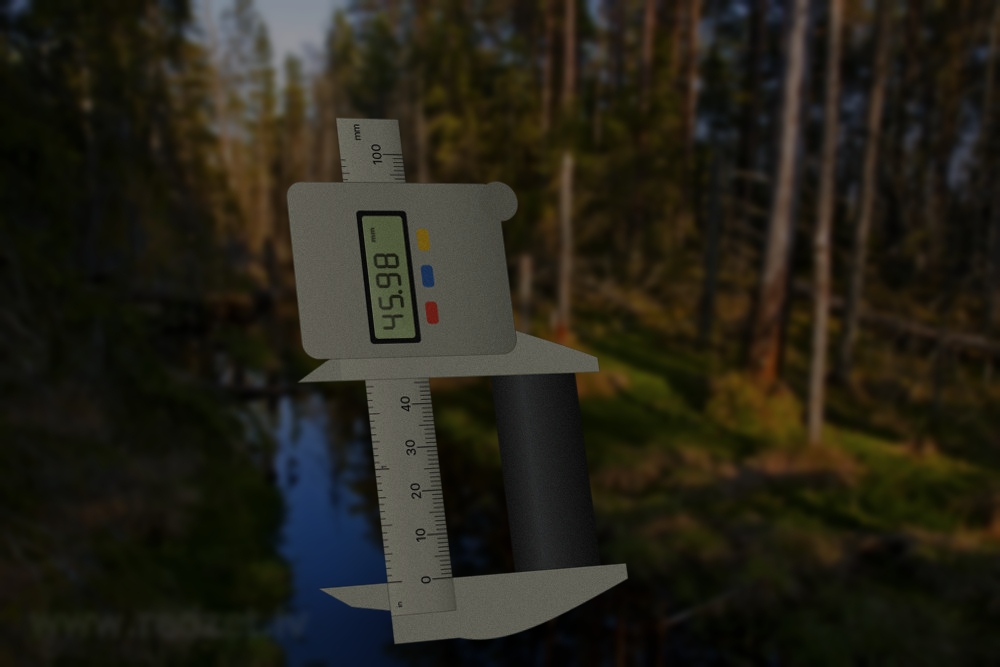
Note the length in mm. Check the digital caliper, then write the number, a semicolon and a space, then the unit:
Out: 45.98; mm
